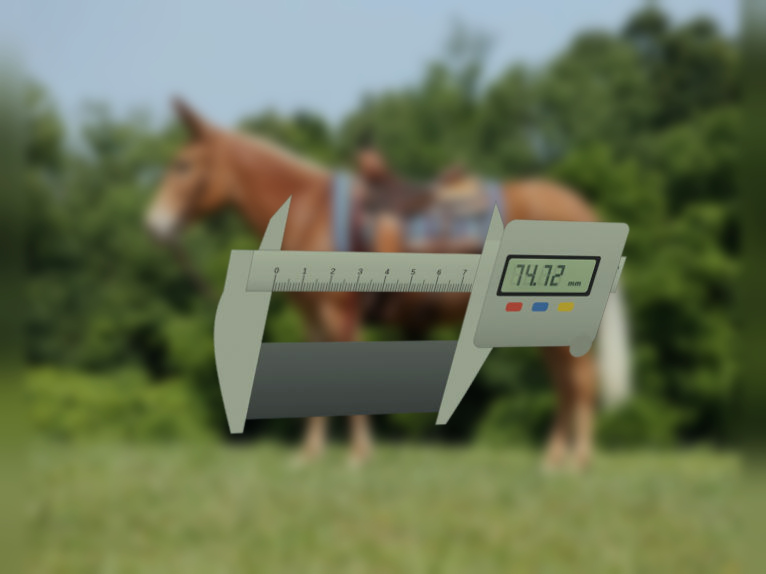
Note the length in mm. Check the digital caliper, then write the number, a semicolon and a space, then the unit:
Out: 74.72; mm
